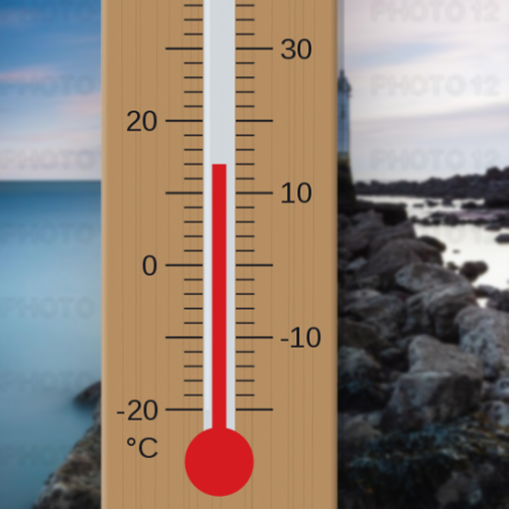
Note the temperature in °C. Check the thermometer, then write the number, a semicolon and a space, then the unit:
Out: 14; °C
